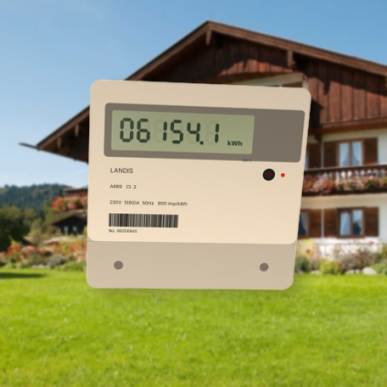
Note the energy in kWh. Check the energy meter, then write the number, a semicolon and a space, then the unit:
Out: 6154.1; kWh
